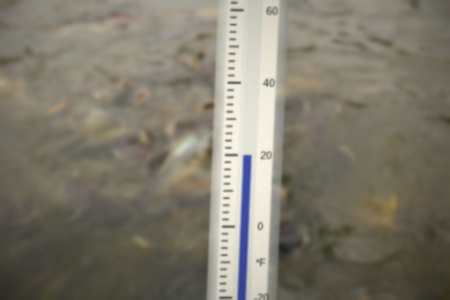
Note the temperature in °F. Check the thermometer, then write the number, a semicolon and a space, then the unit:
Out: 20; °F
